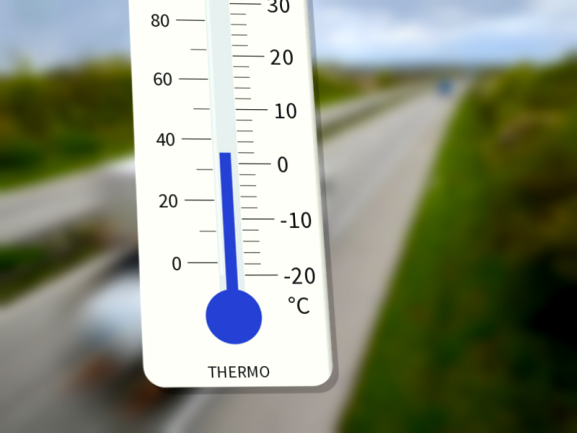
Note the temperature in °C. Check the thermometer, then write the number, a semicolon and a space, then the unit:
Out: 2; °C
